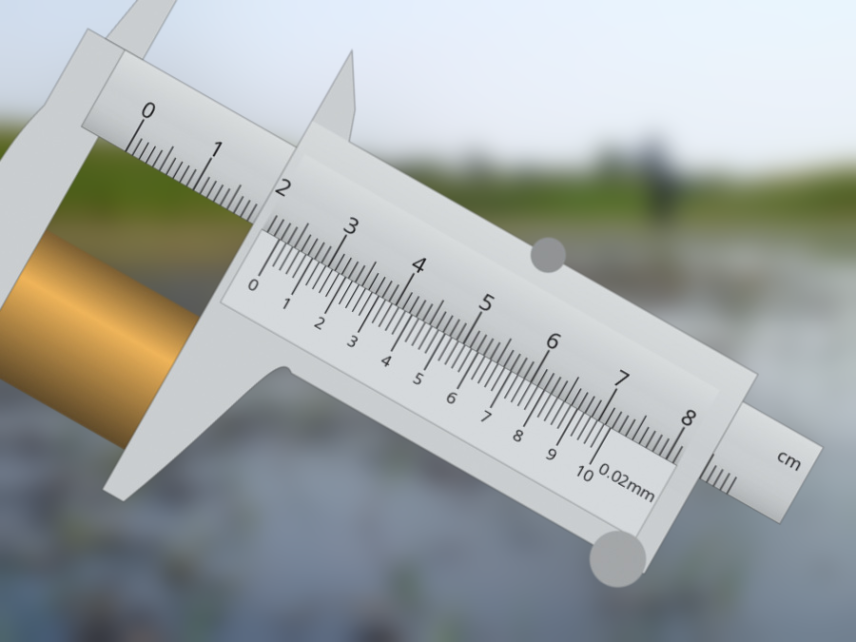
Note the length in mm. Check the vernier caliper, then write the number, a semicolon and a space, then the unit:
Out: 22.8; mm
